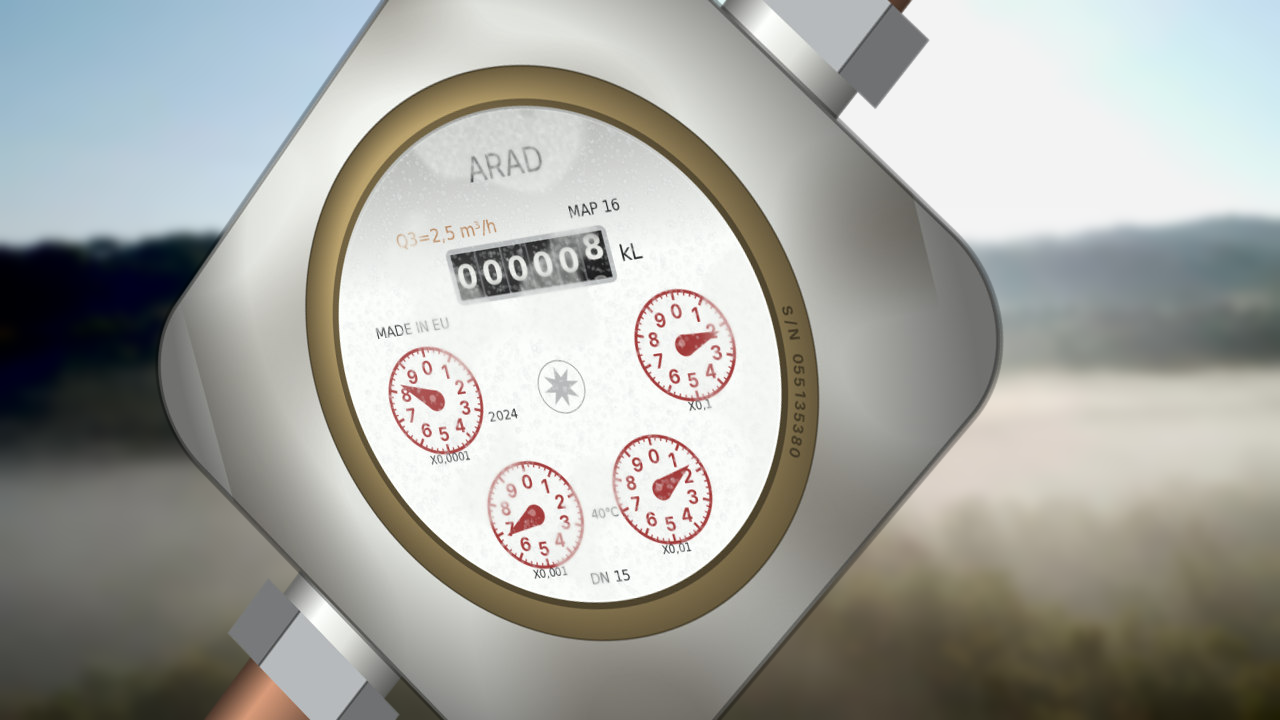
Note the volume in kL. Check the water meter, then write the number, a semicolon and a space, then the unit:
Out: 8.2168; kL
